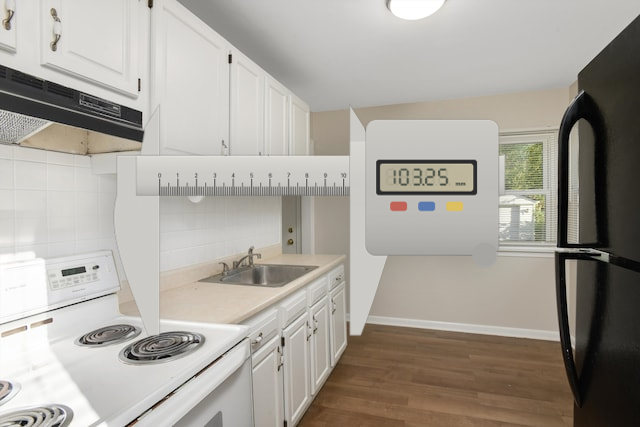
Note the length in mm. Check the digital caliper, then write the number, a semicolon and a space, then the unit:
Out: 103.25; mm
